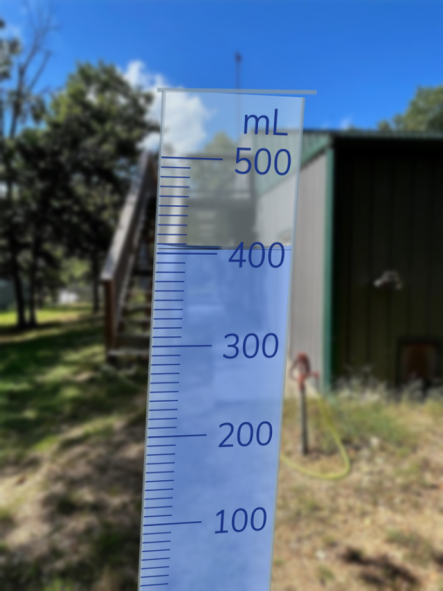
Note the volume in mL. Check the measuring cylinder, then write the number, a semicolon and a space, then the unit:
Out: 405; mL
